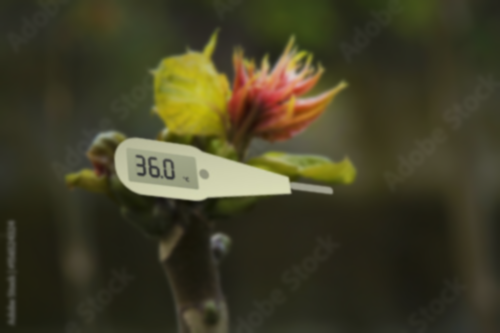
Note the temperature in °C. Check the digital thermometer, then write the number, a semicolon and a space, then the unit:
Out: 36.0; °C
